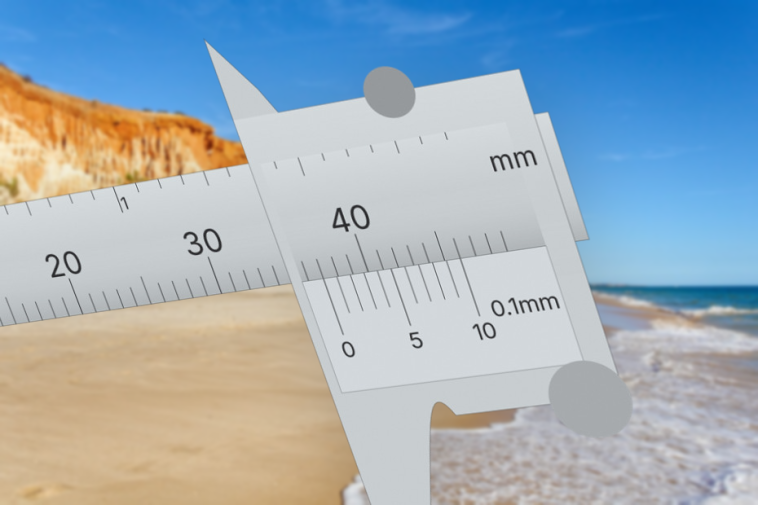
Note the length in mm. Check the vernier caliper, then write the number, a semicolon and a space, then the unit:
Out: 37.0; mm
